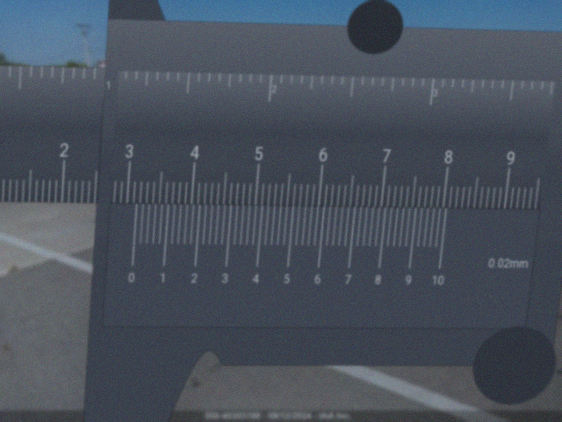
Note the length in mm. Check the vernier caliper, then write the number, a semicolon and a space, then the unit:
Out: 31.5; mm
